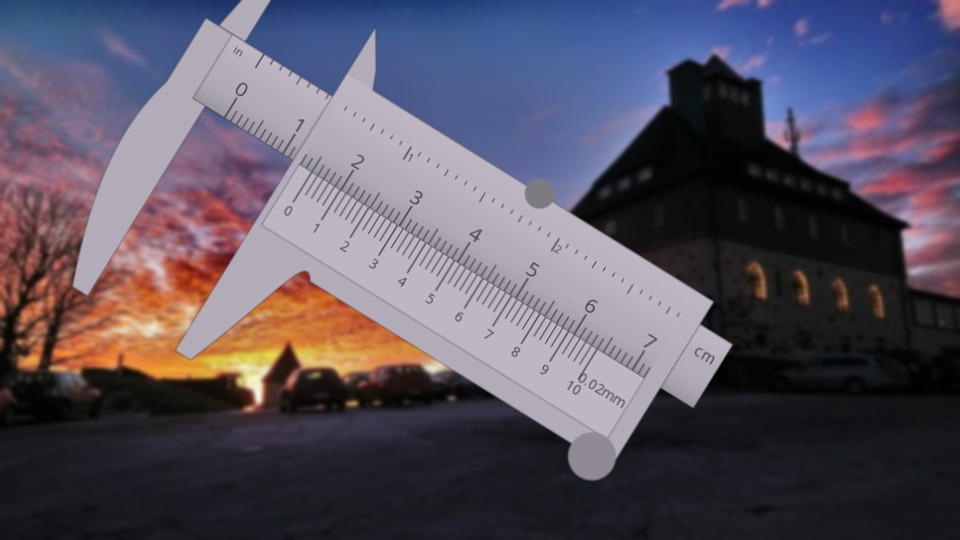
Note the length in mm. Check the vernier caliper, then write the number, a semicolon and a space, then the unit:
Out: 15.0; mm
